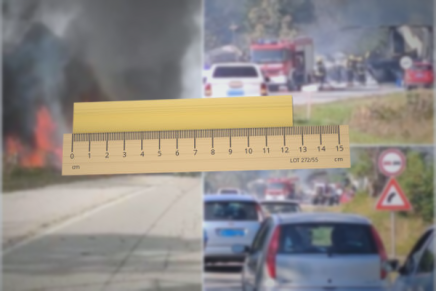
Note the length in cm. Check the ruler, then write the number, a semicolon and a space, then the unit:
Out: 12.5; cm
